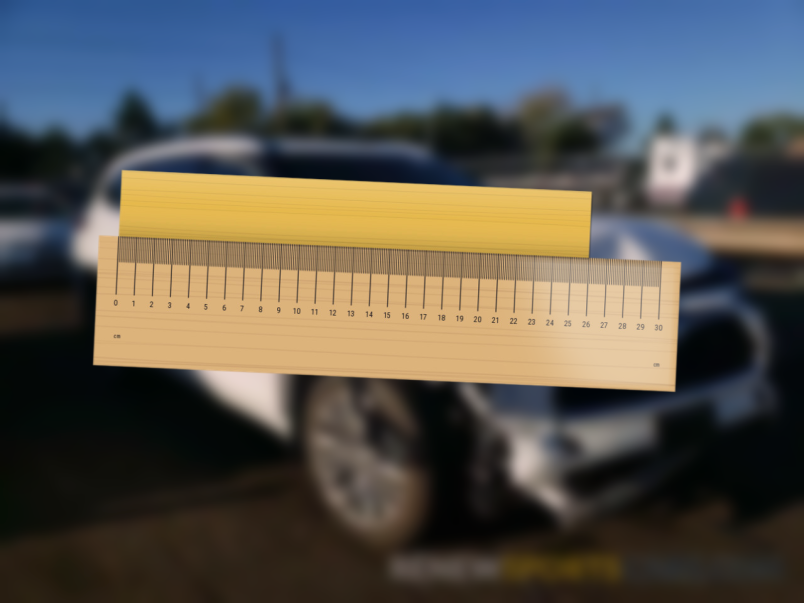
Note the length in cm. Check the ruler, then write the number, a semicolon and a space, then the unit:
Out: 26; cm
